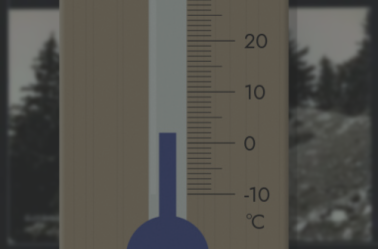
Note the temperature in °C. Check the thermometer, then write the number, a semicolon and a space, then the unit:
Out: 2; °C
